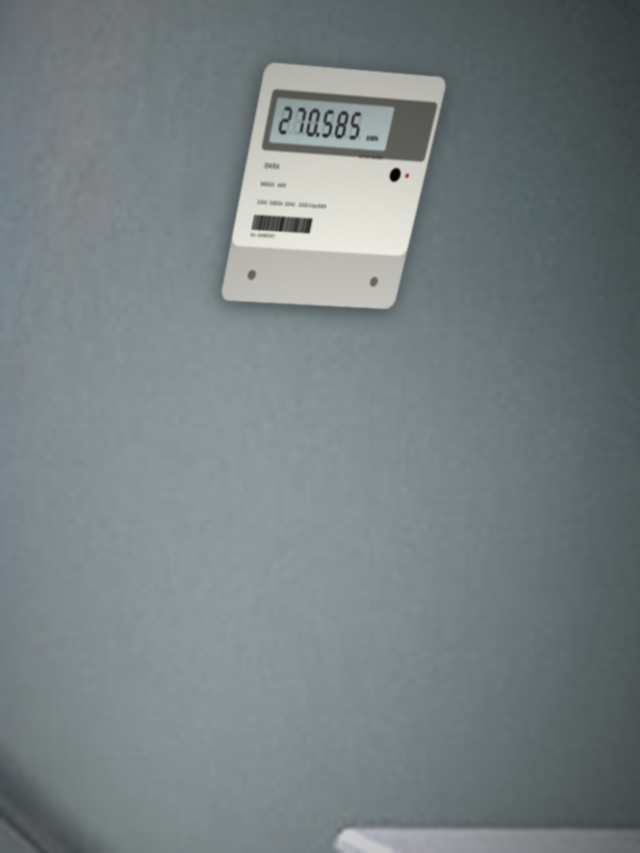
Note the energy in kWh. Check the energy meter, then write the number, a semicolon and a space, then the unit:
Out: 270.585; kWh
